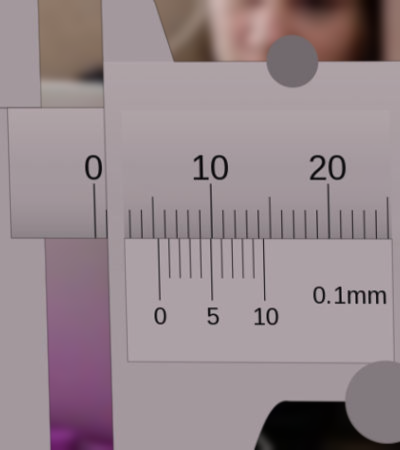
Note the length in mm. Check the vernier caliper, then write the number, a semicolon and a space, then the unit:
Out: 5.4; mm
